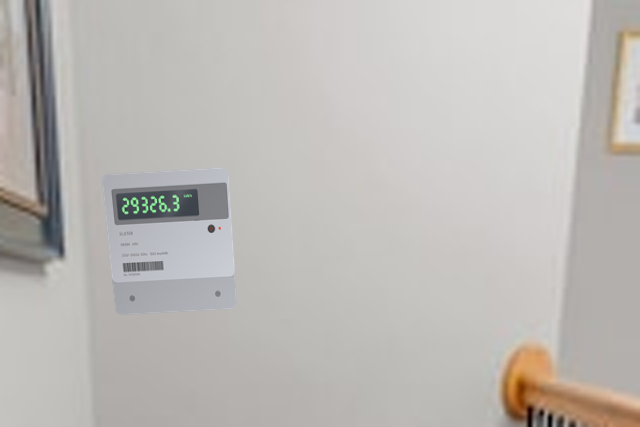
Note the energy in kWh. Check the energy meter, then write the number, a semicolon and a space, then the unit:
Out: 29326.3; kWh
